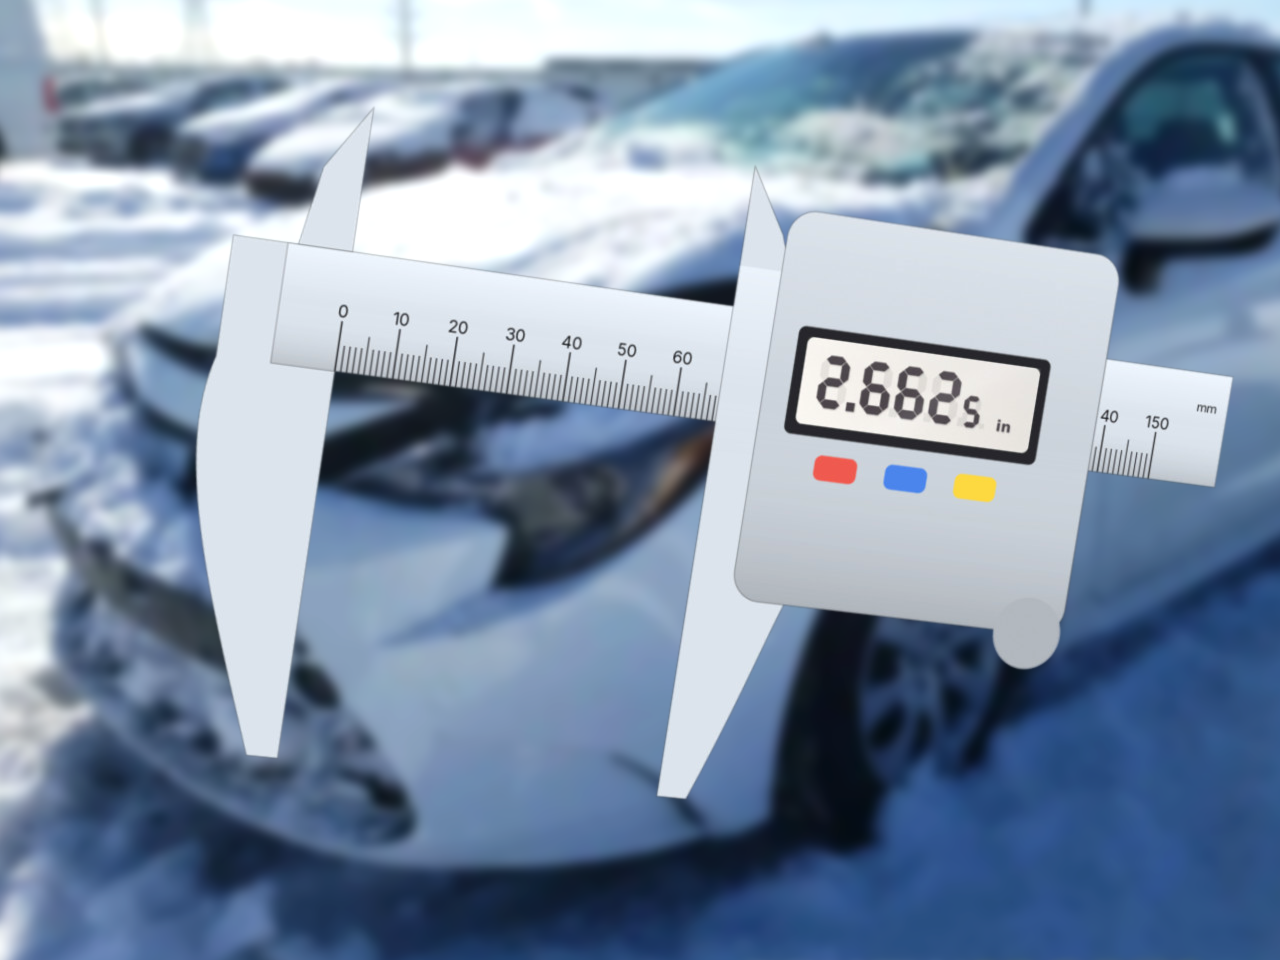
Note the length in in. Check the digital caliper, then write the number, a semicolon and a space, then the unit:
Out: 2.6625; in
